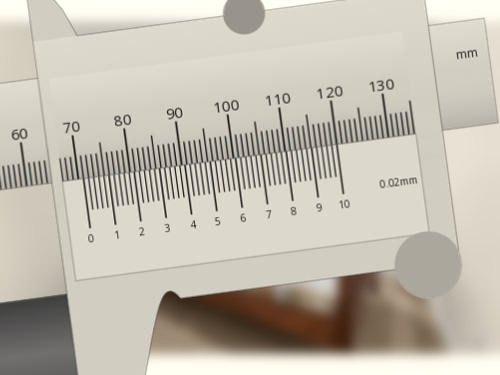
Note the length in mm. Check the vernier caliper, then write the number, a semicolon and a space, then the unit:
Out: 71.0; mm
